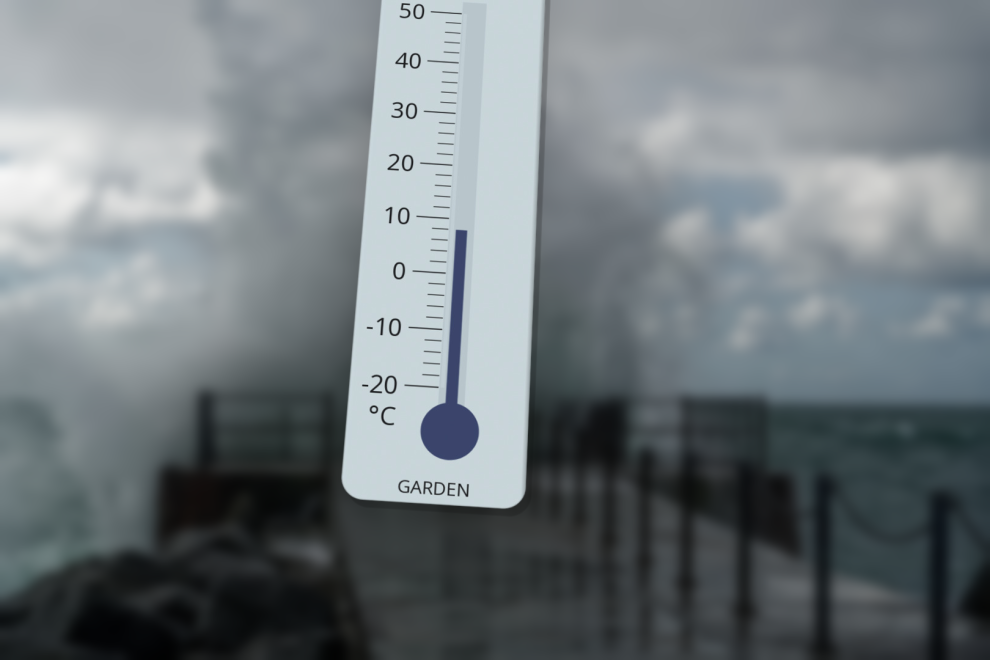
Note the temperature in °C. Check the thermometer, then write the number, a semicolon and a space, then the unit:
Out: 8; °C
